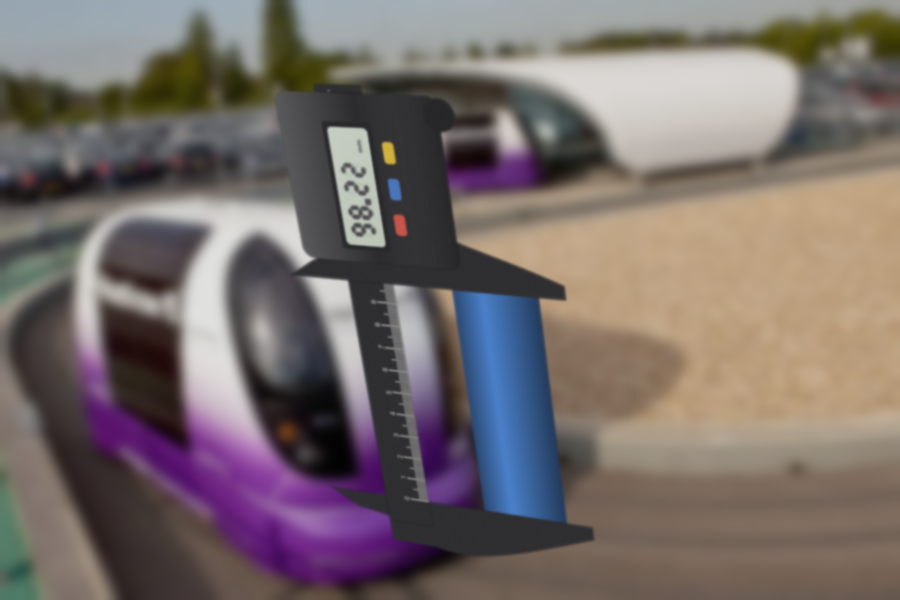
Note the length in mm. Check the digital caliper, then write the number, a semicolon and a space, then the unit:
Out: 98.22; mm
